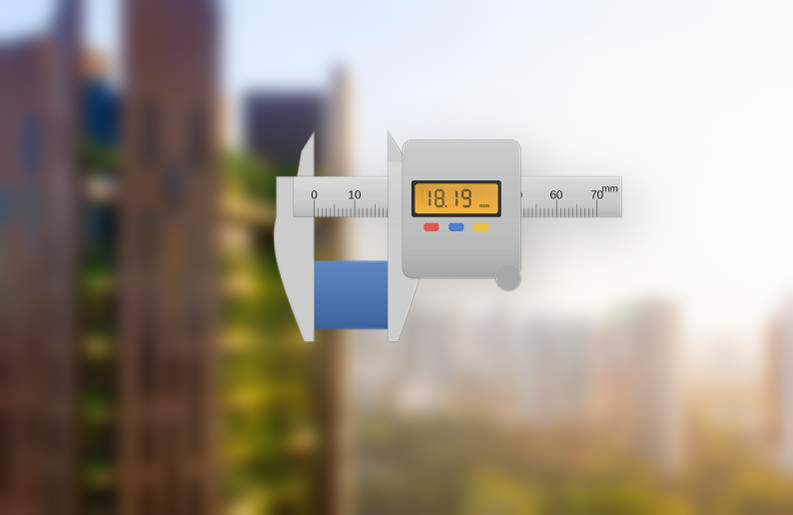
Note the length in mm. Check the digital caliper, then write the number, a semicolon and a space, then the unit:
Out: 18.19; mm
